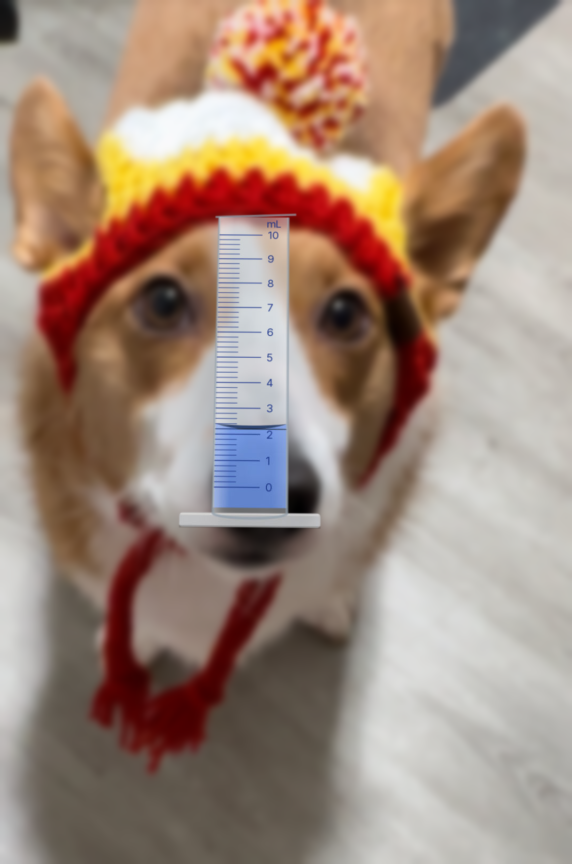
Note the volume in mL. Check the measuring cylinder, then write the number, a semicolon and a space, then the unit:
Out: 2.2; mL
